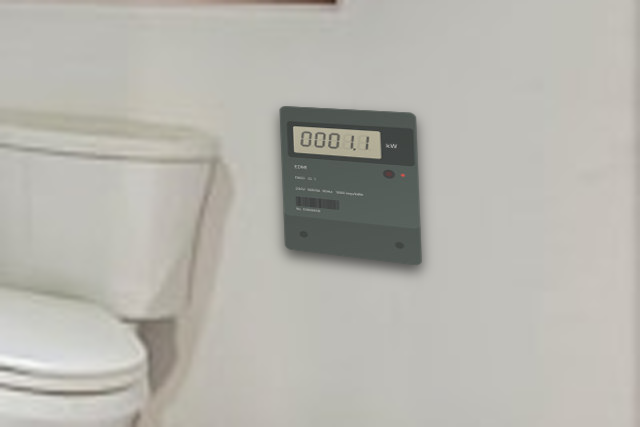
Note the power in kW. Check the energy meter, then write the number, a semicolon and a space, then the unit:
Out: 1.1; kW
